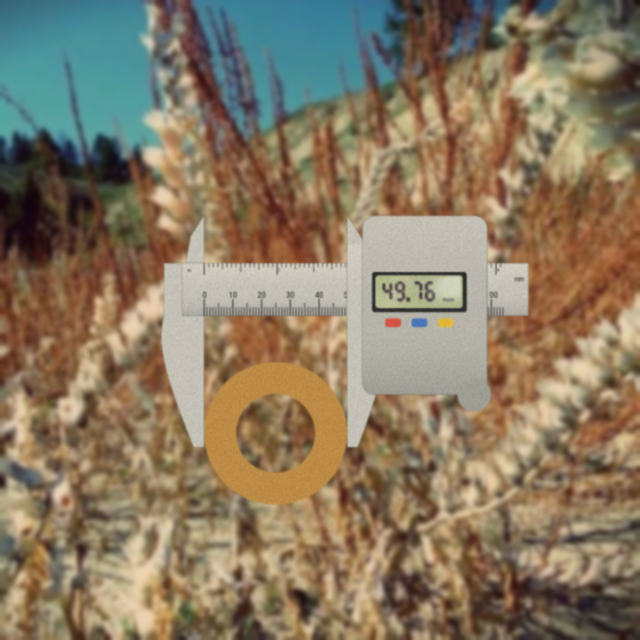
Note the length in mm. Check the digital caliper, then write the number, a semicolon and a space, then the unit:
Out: 49.76; mm
